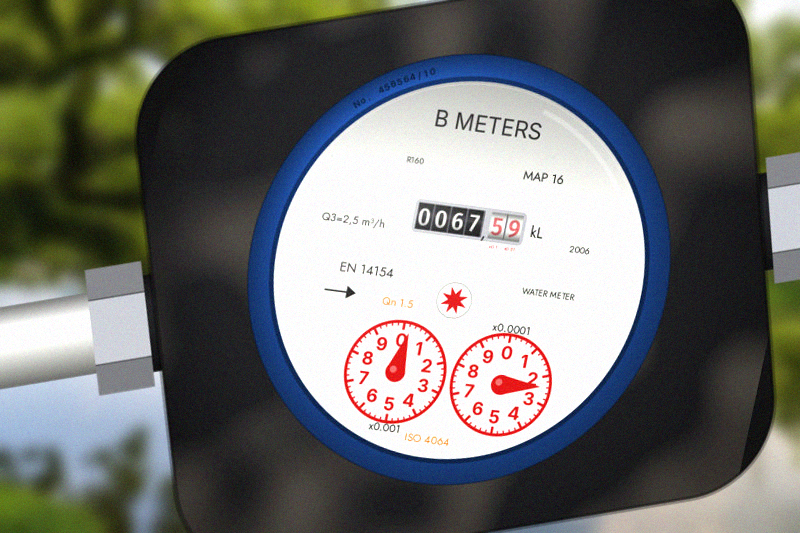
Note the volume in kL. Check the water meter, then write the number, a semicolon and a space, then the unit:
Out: 67.5902; kL
